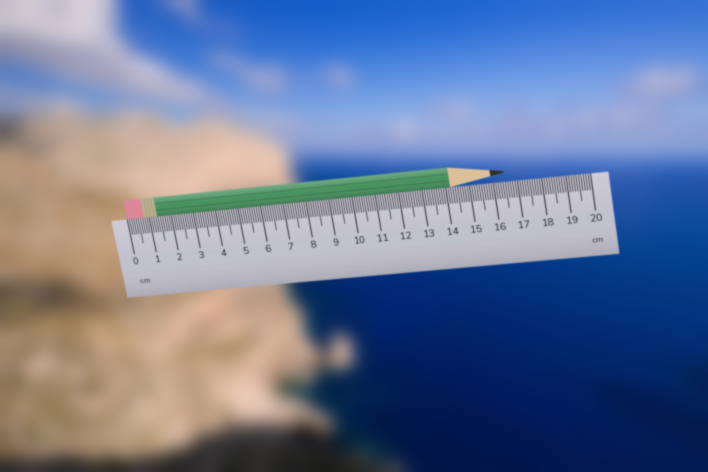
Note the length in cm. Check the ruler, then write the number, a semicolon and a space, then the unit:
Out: 16.5; cm
